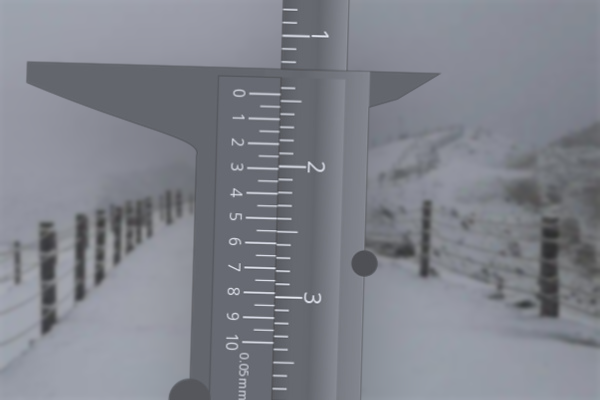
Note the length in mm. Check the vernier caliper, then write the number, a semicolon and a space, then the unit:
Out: 14.5; mm
